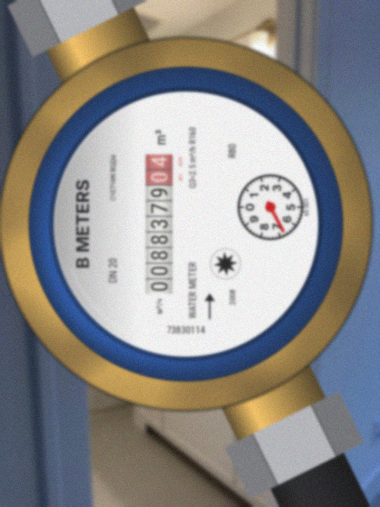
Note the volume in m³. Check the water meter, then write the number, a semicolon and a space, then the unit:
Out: 88379.046; m³
